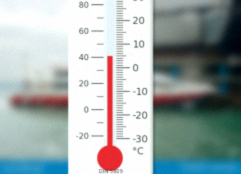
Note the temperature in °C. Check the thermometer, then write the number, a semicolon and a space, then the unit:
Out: 5; °C
